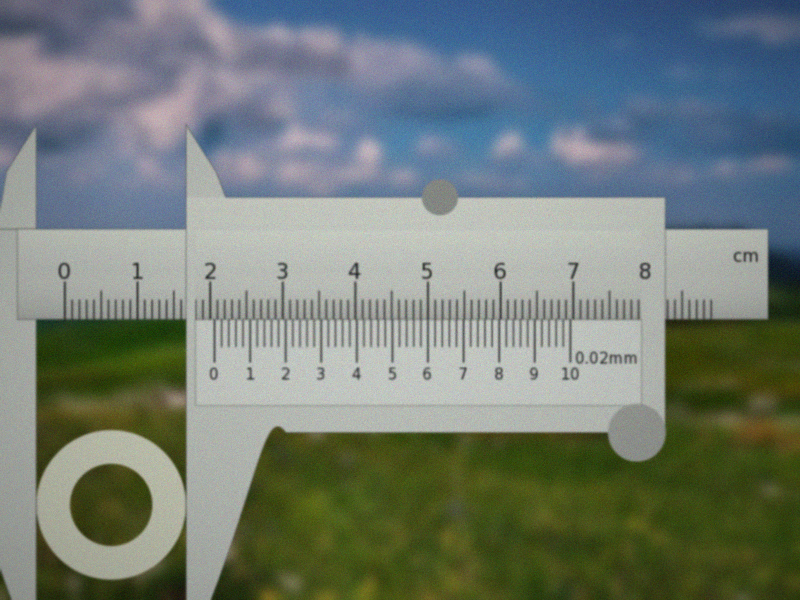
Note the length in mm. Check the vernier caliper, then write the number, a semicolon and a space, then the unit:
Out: 20.6; mm
